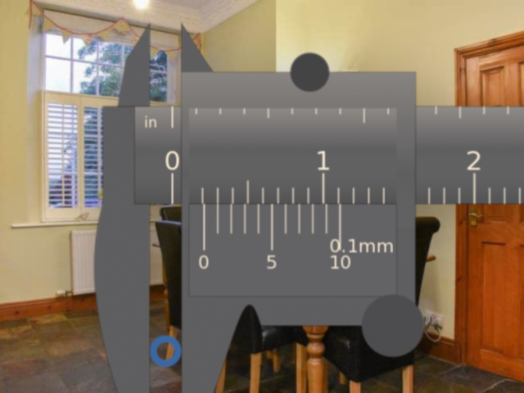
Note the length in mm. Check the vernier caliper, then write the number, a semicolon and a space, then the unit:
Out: 2.1; mm
